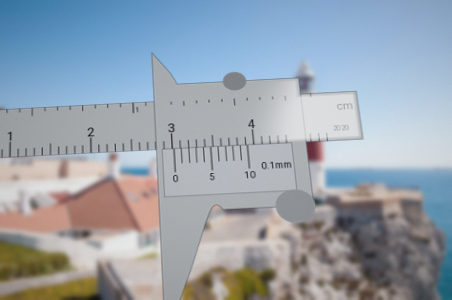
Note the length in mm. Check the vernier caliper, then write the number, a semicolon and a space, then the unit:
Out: 30.2; mm
